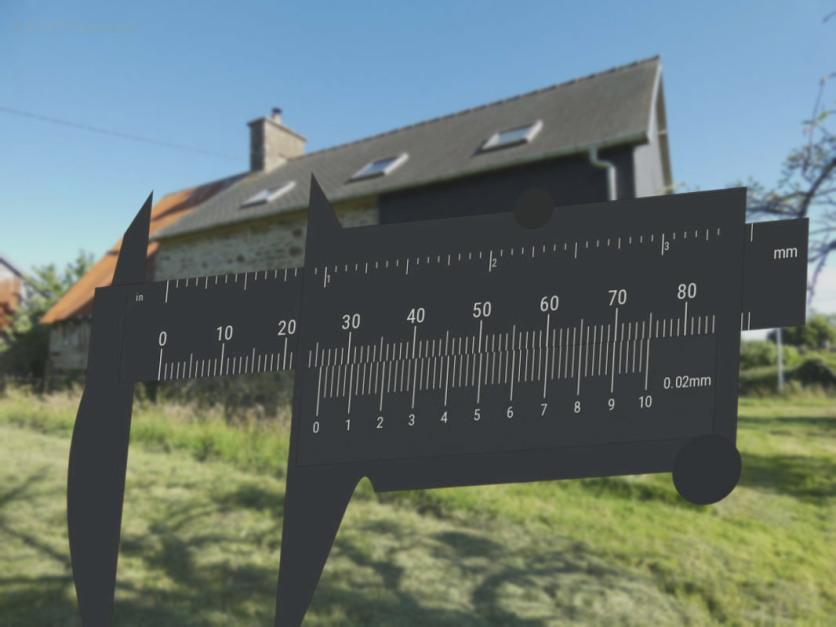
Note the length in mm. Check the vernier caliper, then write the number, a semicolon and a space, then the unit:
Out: 25.8; mm
